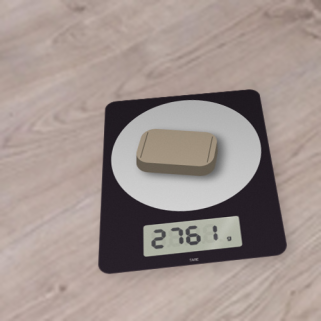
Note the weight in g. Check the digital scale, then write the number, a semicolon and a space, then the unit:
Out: 2761; g
